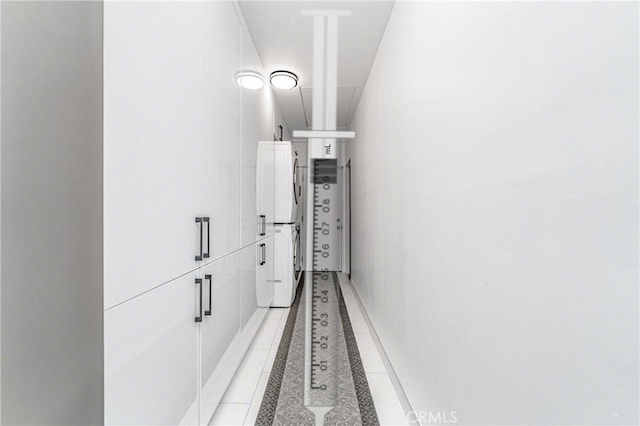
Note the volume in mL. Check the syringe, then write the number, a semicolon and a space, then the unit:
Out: 0.9; mL
